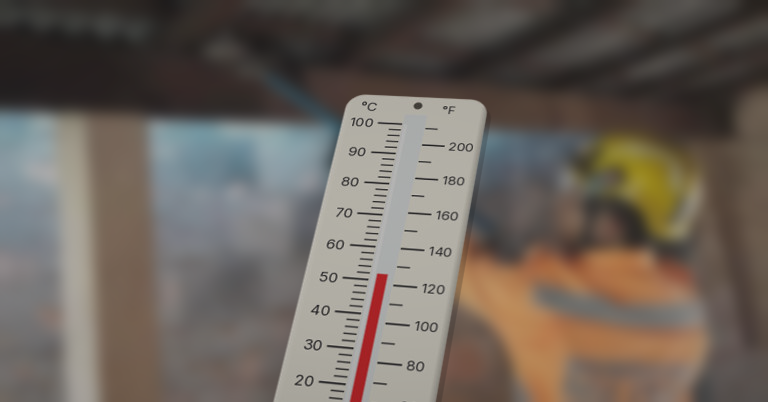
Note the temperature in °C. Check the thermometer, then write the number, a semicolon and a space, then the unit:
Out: 52; °C
